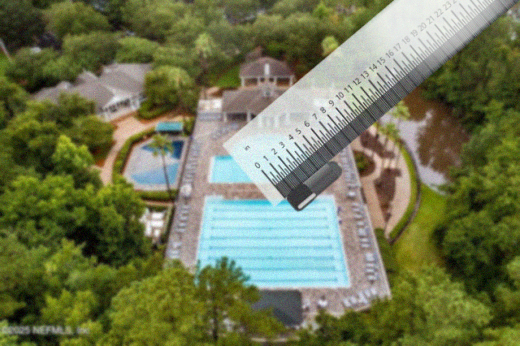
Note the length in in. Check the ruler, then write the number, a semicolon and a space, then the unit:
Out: 6; in
